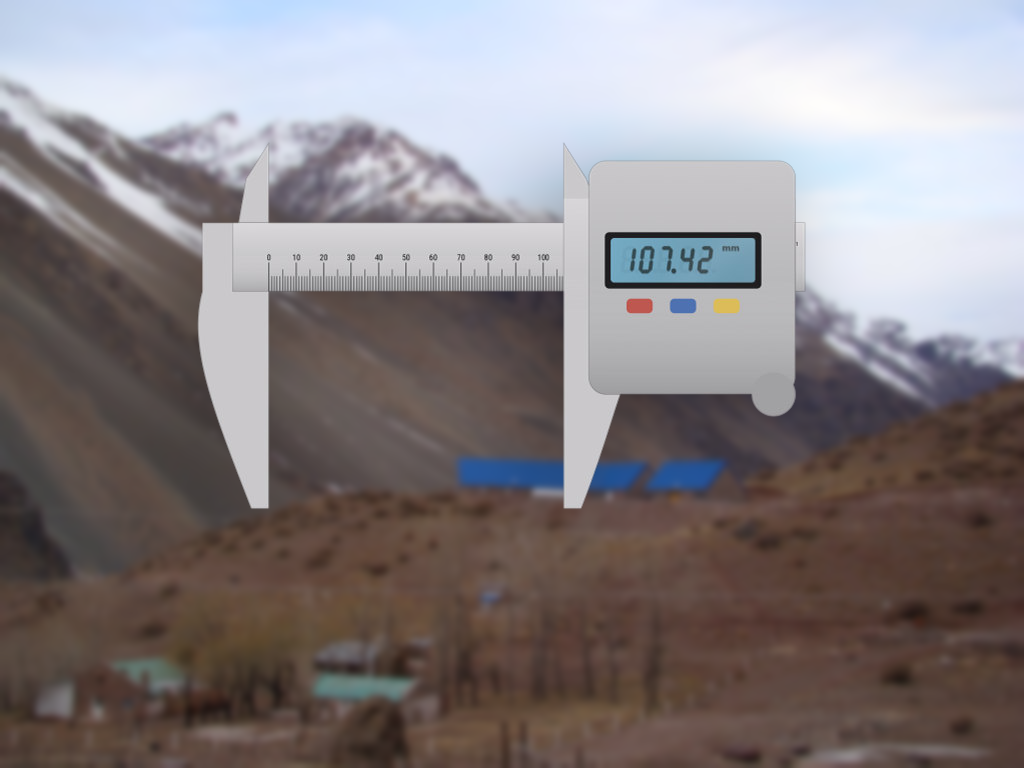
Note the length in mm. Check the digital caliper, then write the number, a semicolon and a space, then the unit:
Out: 107.42; mm
